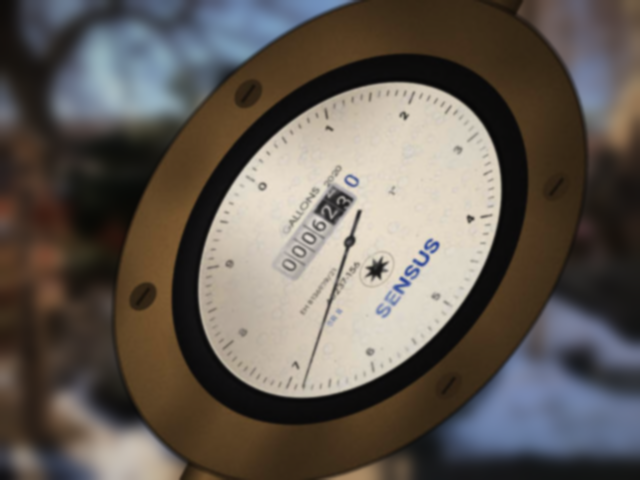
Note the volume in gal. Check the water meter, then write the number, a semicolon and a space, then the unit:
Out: 6226.8; gal
